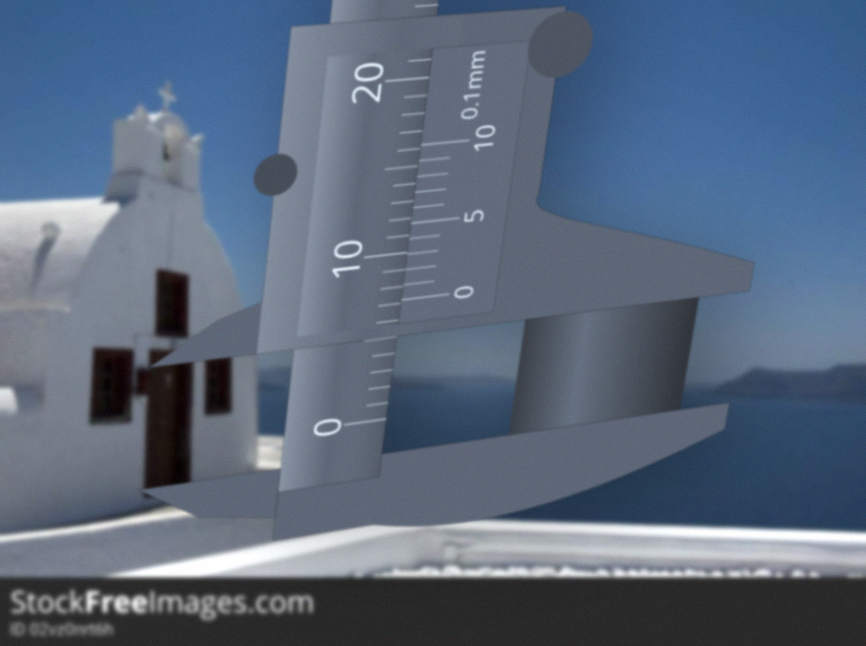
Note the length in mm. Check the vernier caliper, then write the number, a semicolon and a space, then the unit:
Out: 7.2; mm
